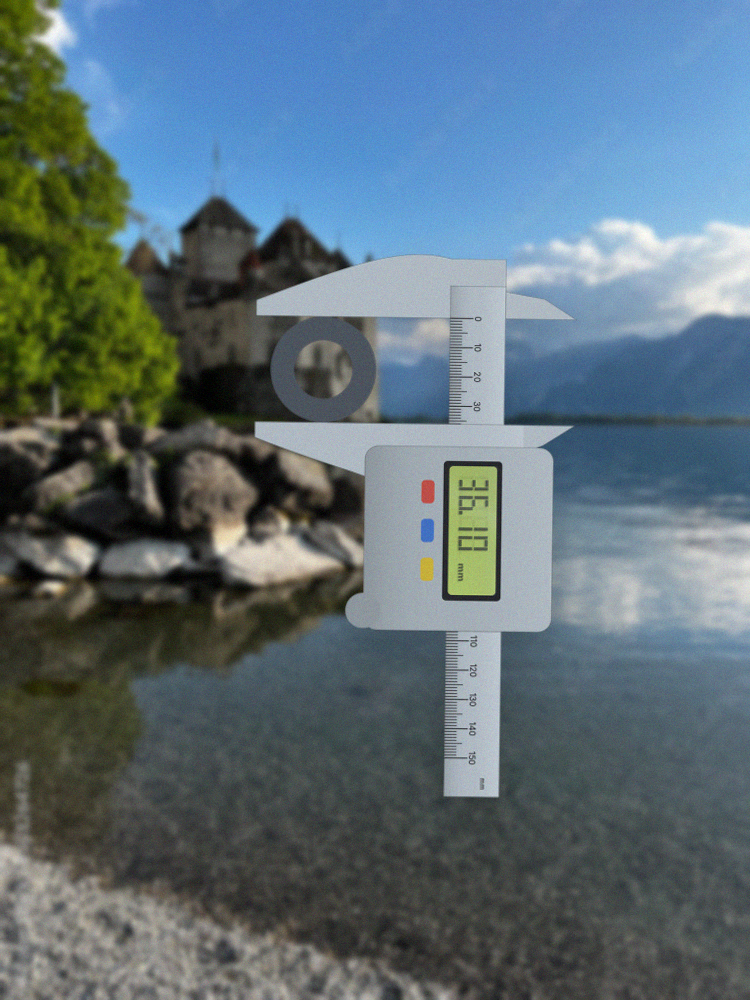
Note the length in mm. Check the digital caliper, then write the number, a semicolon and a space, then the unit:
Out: 36.10; mm
